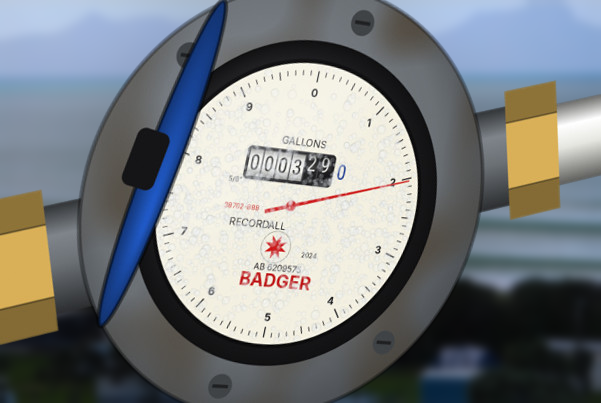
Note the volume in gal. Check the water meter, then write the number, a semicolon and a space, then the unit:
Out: 3292.0; gal
